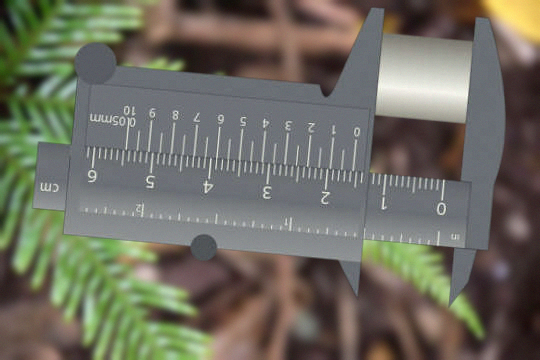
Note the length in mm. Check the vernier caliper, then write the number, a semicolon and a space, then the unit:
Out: 15.6; mm
